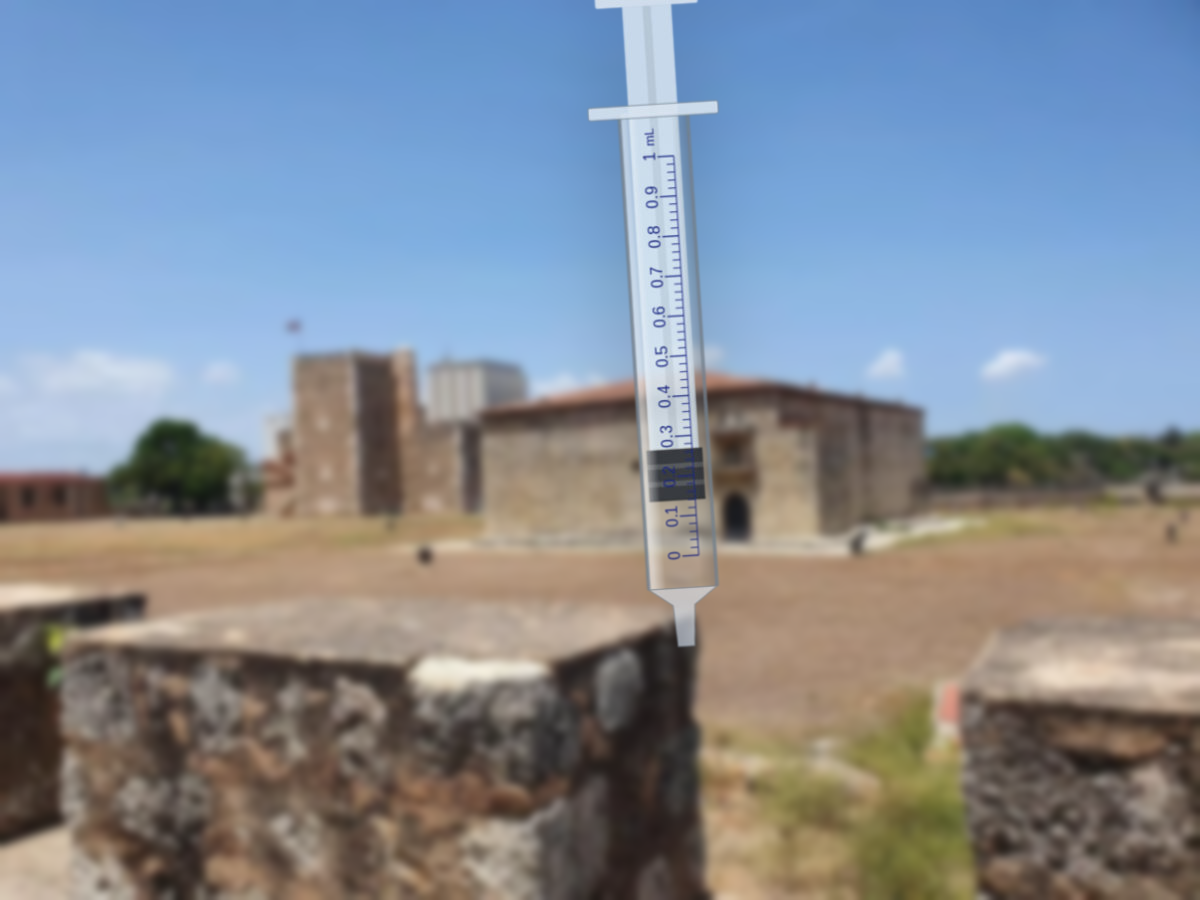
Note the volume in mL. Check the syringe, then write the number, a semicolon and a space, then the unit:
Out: 0.14; mL
